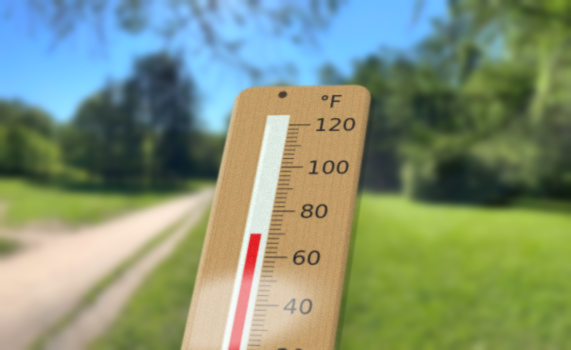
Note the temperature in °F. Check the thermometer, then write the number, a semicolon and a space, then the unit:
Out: 70; °F
